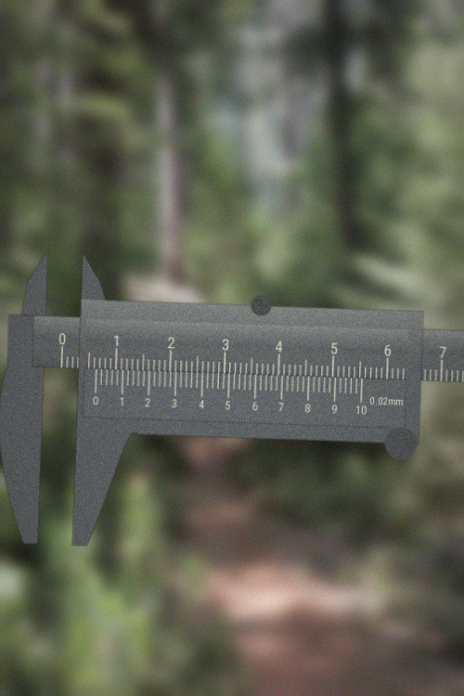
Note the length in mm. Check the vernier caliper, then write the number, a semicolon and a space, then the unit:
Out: 6.4; mm
